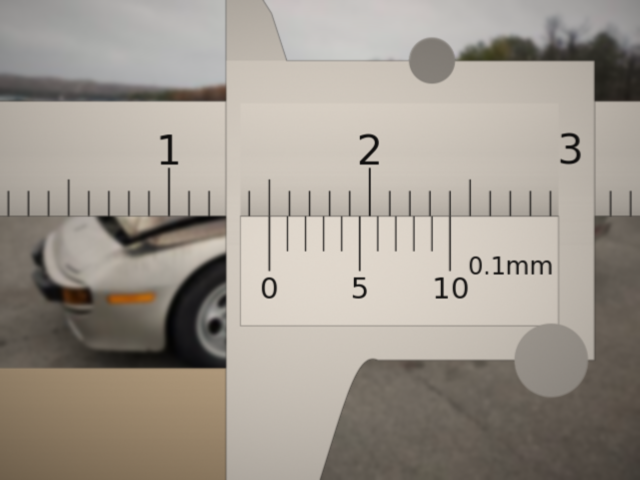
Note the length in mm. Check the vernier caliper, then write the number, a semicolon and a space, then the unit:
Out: 15.0; mm
